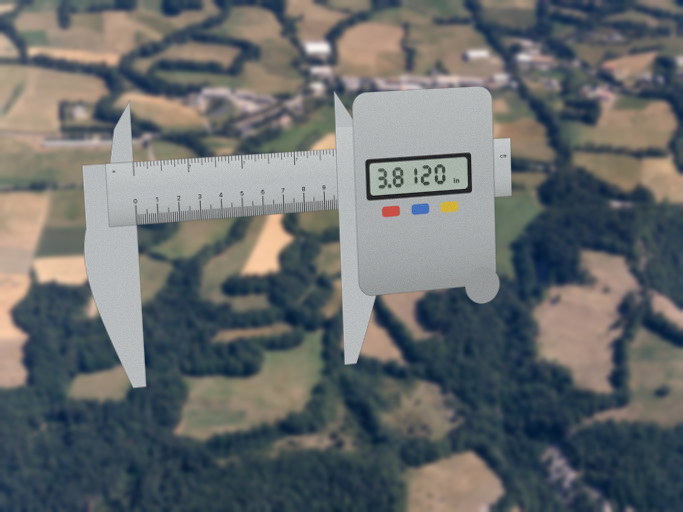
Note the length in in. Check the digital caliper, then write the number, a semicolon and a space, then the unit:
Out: 3.8120; in
